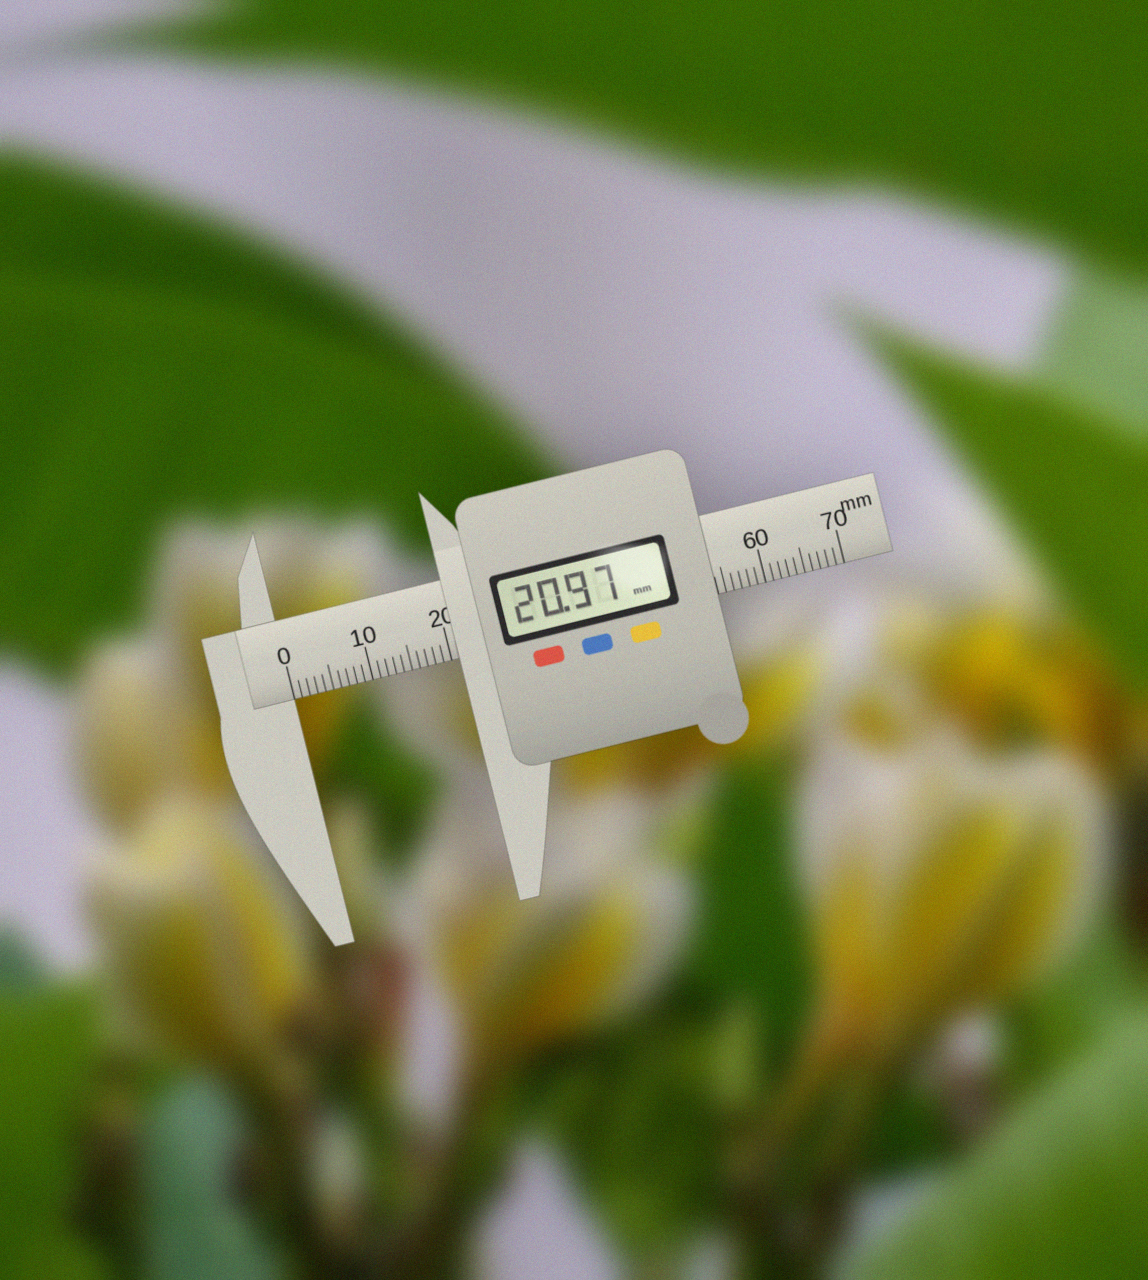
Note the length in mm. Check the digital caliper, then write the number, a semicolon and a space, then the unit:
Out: 20.97; mm
